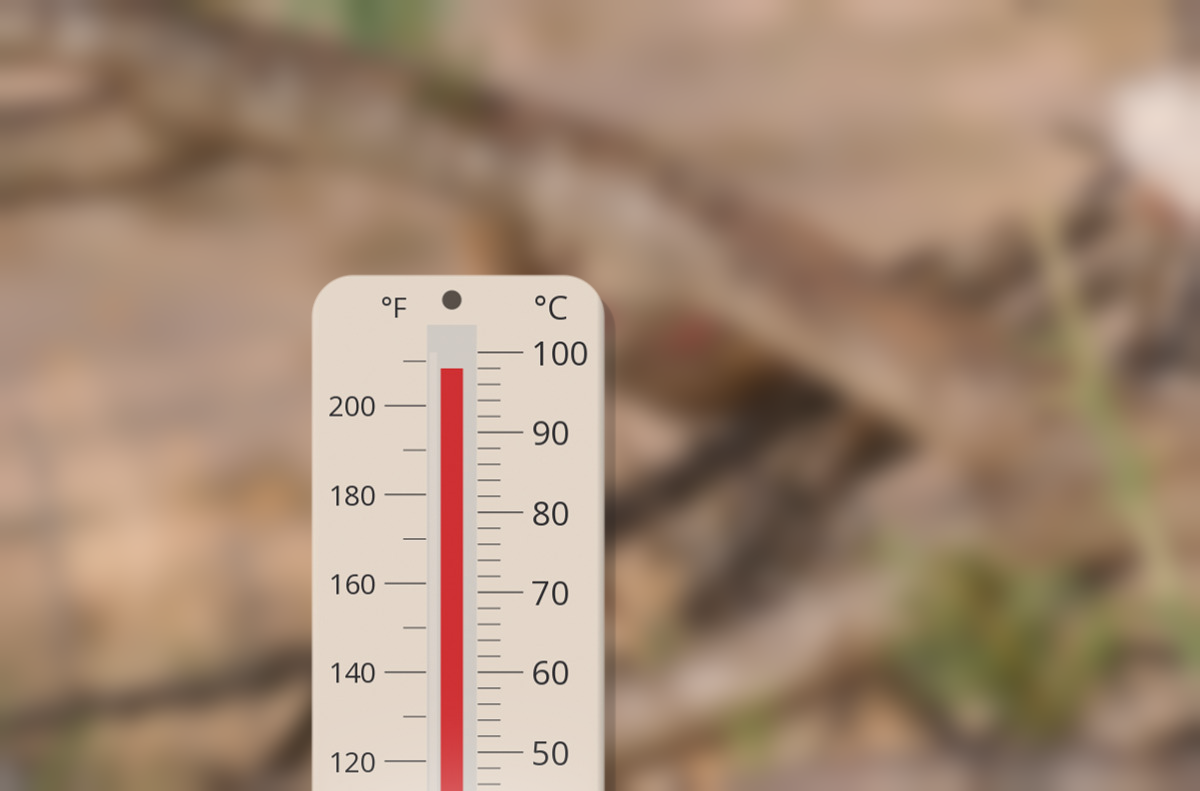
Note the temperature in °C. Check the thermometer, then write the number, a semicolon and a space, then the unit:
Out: 98; °C
